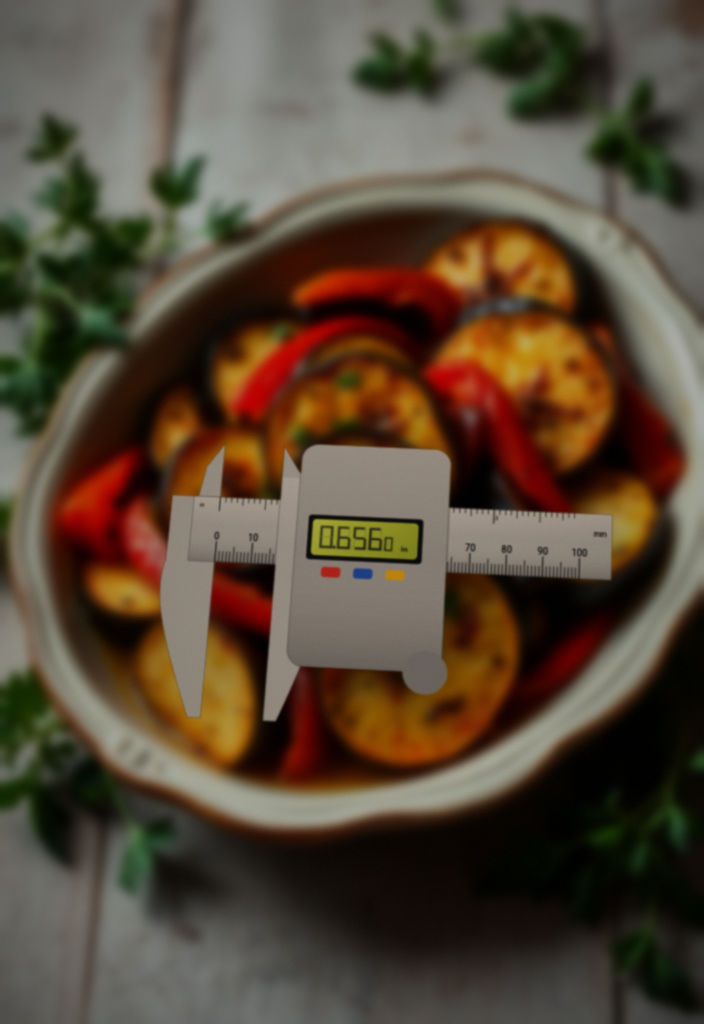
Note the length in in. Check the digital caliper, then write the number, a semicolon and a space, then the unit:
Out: 0.6560; in
